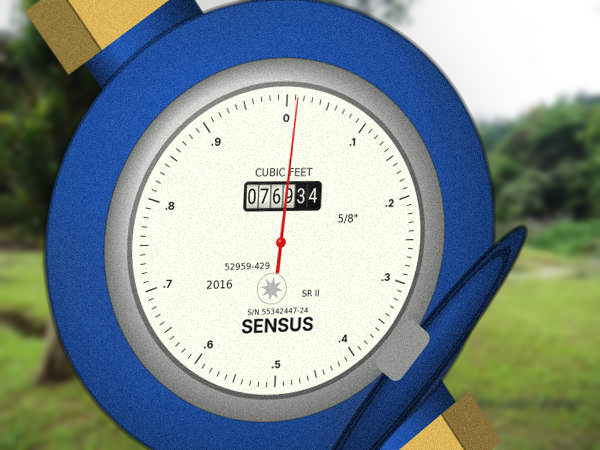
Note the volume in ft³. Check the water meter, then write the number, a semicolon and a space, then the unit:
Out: 76934.01; ft³
